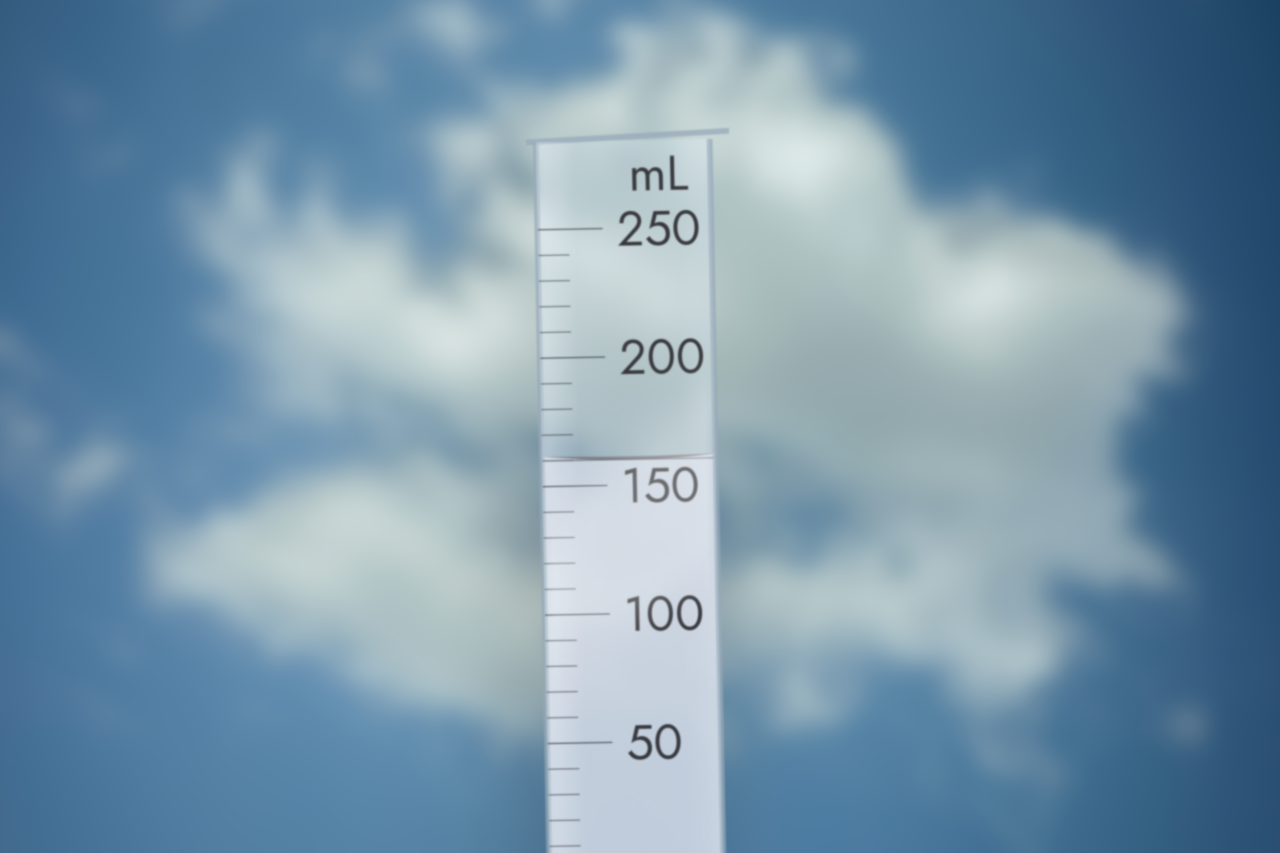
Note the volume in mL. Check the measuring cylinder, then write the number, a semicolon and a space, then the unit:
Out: 160; mL
